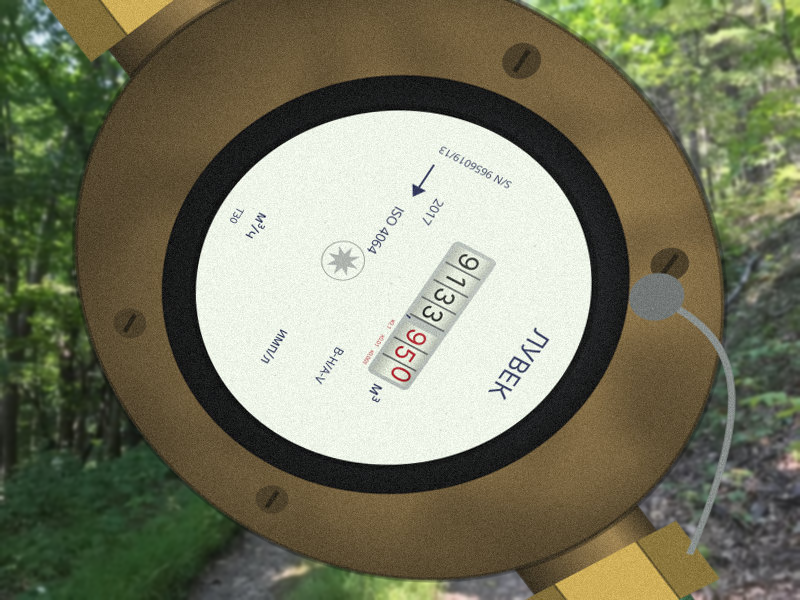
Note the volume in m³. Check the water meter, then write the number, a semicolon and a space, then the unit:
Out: 9133.950; m³
